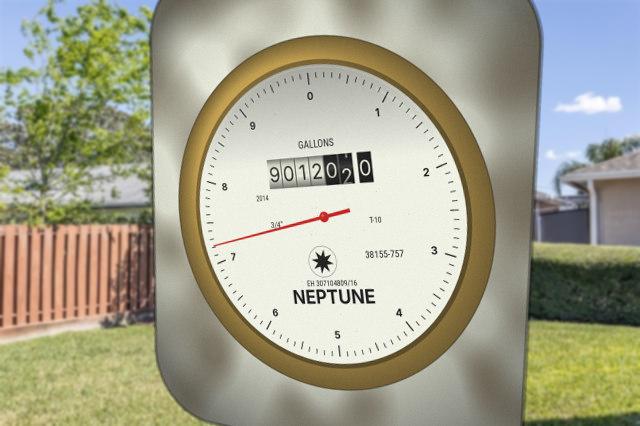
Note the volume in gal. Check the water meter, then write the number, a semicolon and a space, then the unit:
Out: 9012017.2; gal
